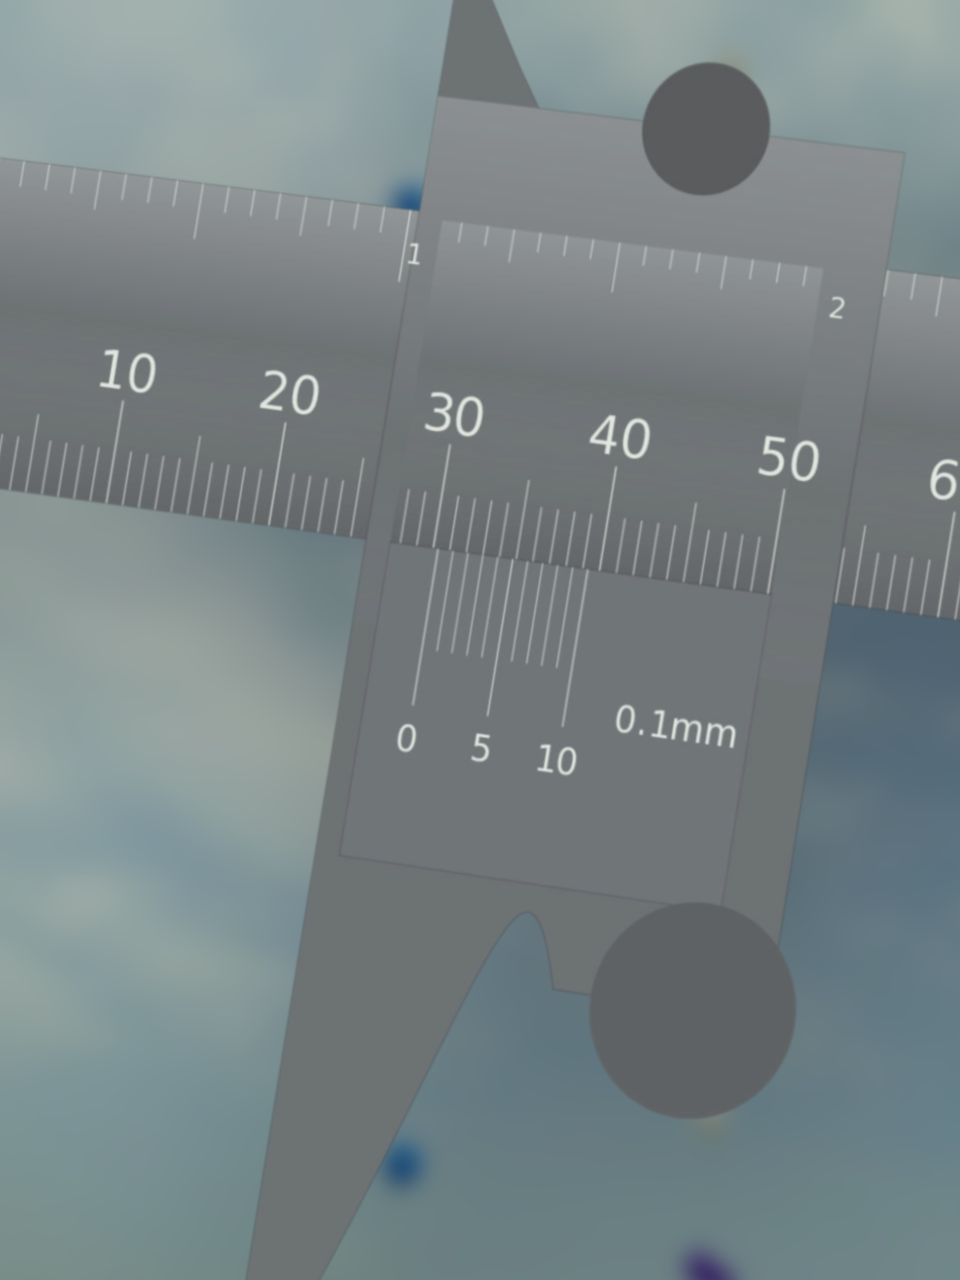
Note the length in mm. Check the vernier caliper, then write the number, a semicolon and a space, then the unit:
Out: 30.3; mm
